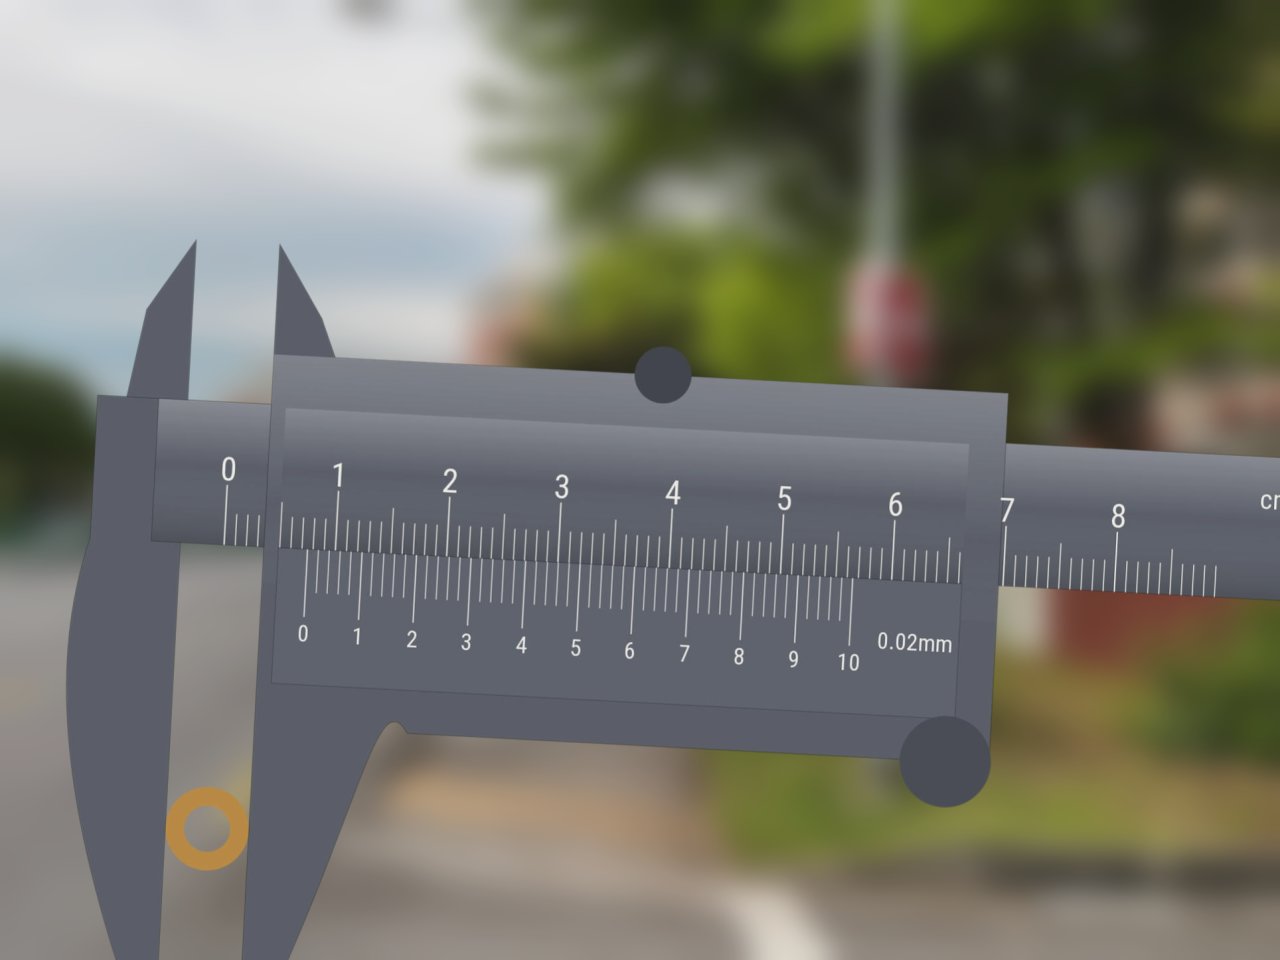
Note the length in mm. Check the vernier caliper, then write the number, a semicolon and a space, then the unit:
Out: 7.5; mm
